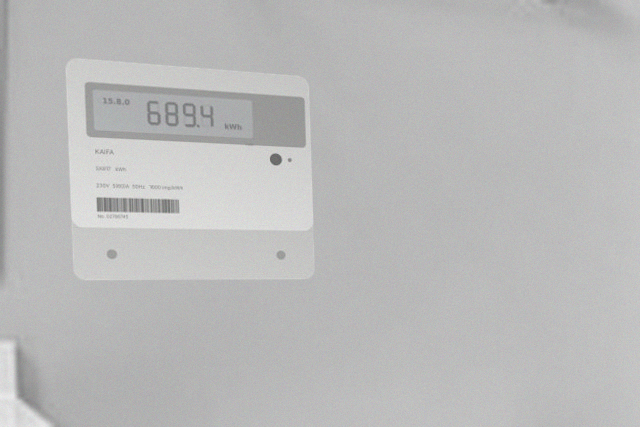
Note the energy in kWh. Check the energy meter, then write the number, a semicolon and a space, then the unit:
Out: 689.4; kWh
